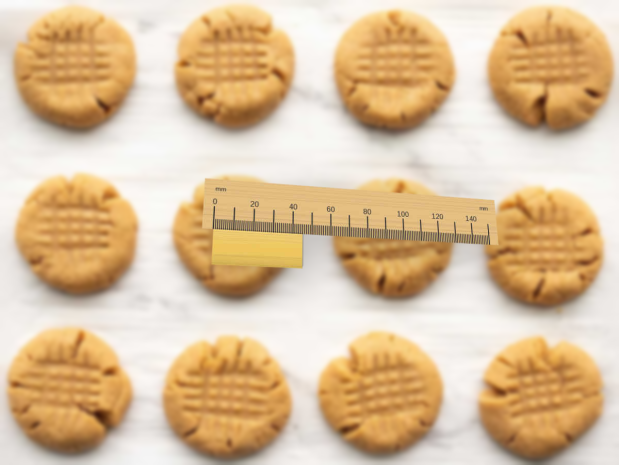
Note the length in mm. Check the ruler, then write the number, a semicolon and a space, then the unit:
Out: 45; mm
